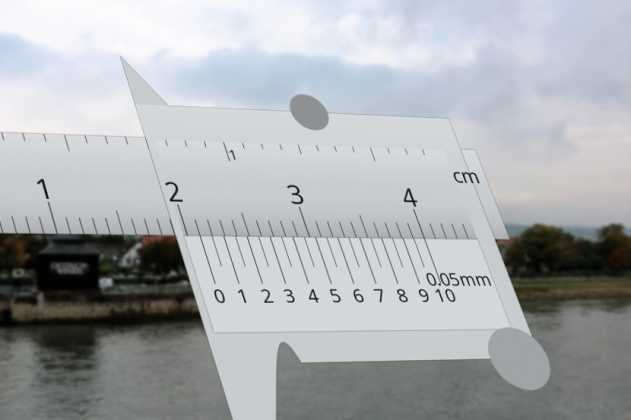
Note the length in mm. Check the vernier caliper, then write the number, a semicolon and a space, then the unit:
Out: 21.0; mm
